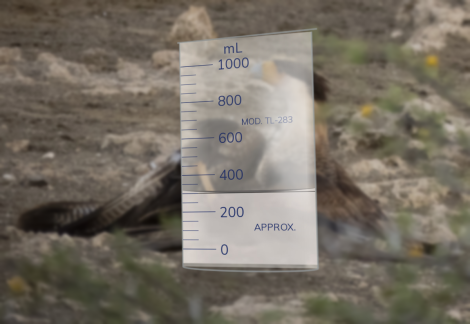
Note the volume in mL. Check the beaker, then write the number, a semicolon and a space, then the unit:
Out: 300; mL
